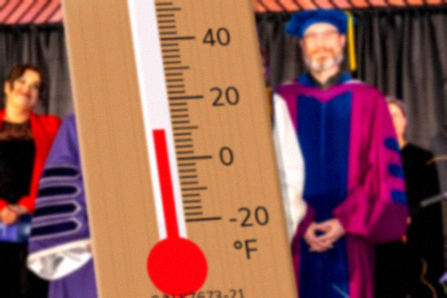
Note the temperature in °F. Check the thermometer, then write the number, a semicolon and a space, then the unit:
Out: 10; °F
